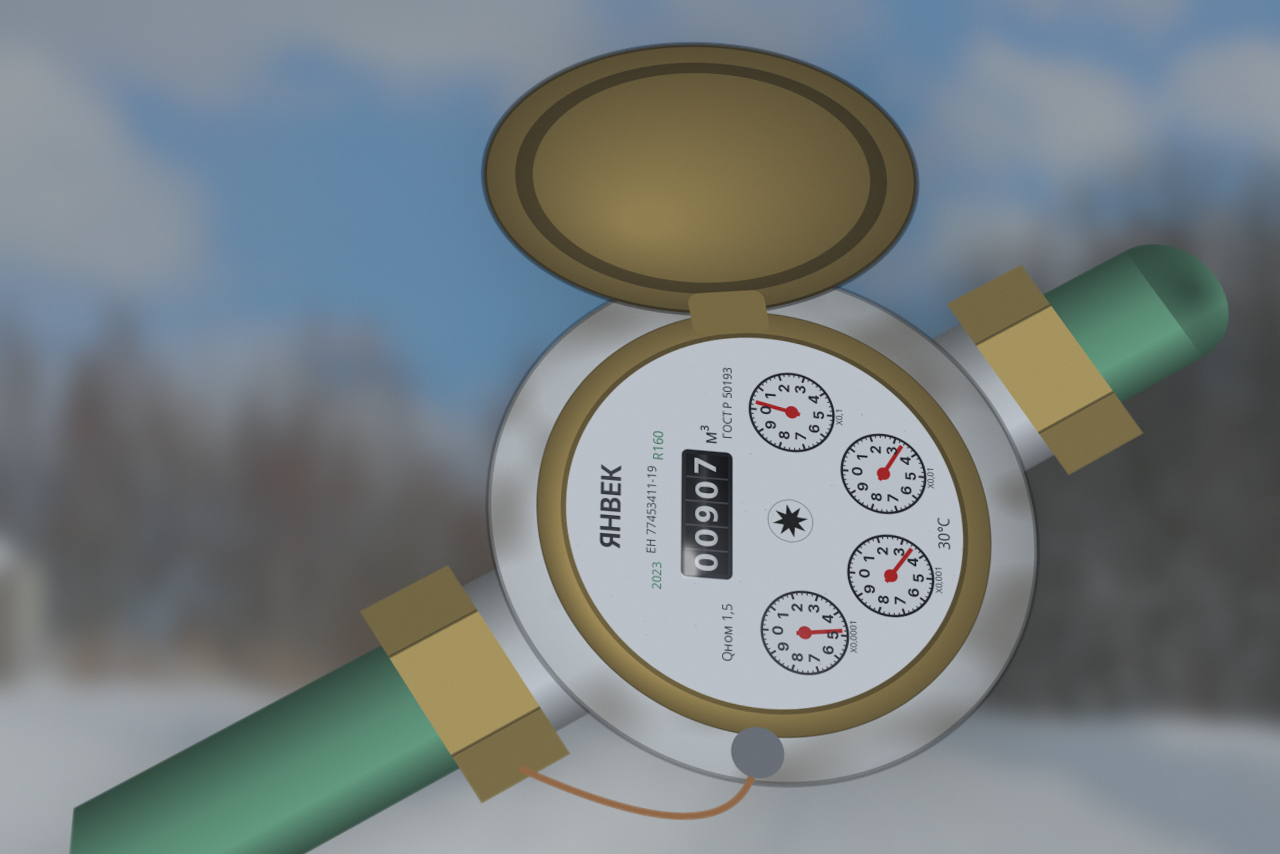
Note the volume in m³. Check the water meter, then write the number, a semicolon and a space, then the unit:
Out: 907.0334; m³
